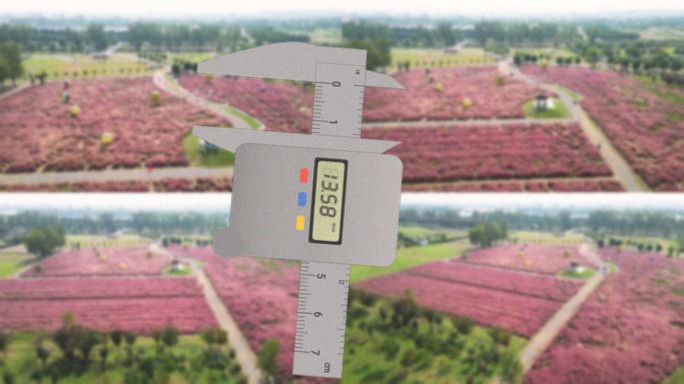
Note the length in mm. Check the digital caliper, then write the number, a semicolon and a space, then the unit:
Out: 13.58; mm
